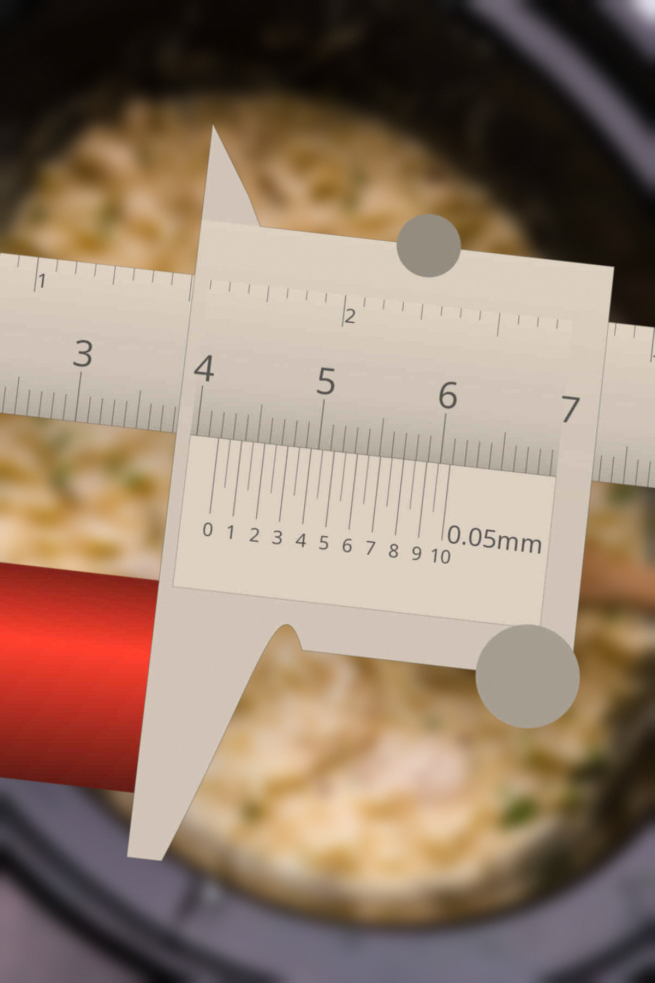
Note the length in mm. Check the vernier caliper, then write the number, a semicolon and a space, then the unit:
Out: 41.8; mm
